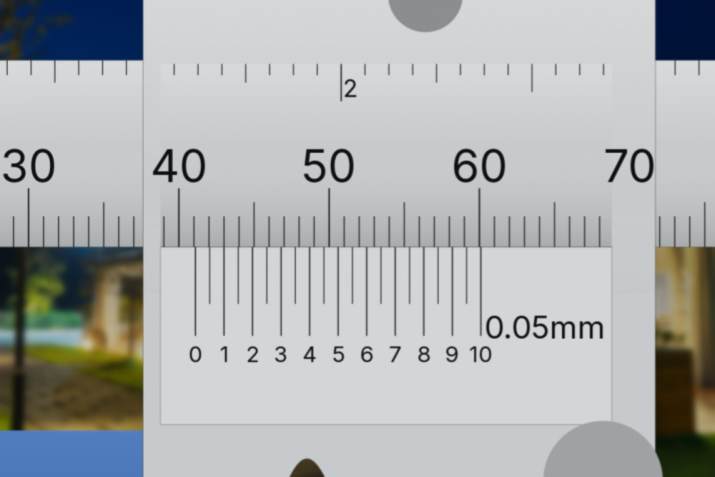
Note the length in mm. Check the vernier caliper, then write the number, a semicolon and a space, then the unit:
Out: 41.1; mm
